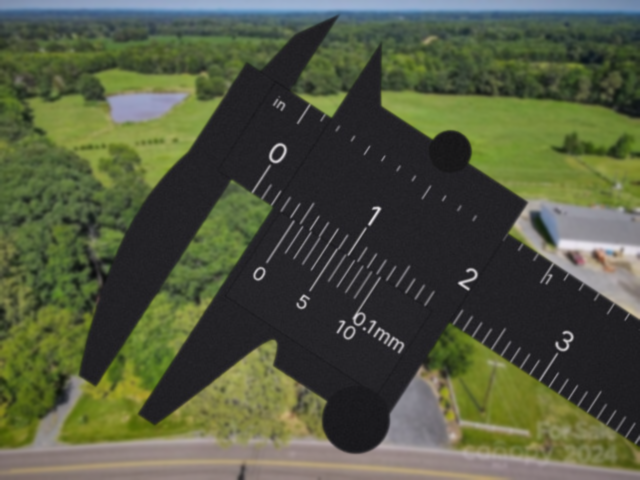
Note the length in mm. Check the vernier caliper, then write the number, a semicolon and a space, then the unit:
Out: 4.4; mm
